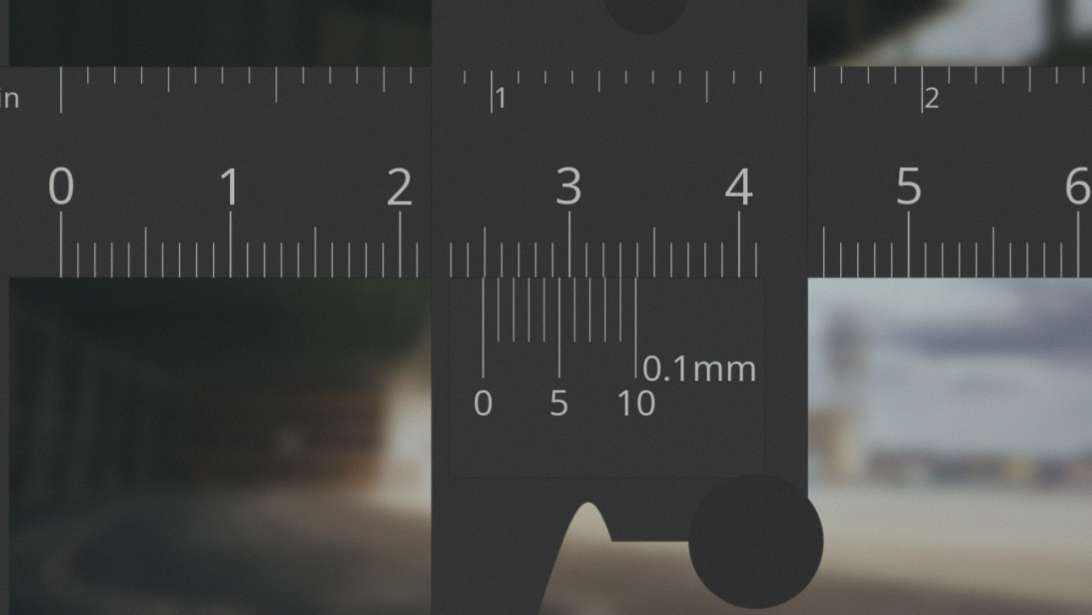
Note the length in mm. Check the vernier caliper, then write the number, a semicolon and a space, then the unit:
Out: 24.9; mm
